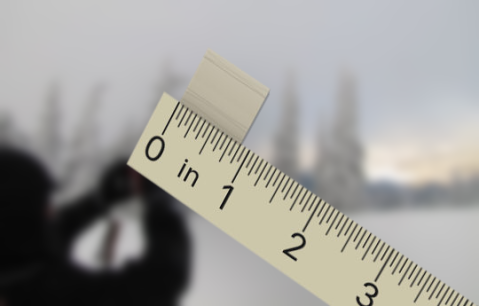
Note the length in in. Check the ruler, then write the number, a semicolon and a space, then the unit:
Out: 0.875; in
